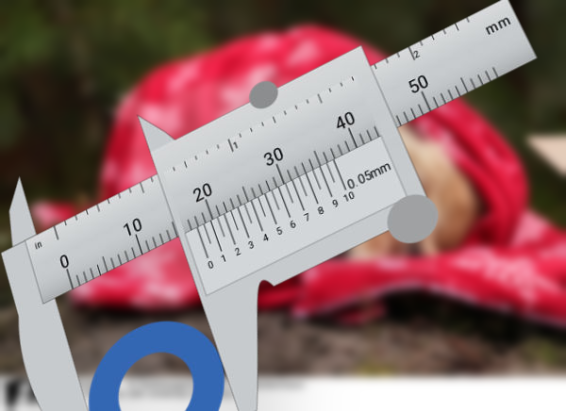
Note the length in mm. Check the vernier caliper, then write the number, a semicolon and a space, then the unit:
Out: 17.8; mm
